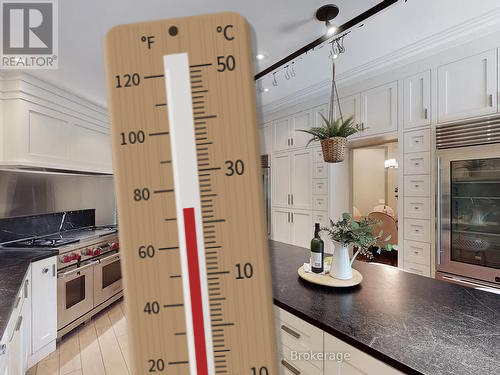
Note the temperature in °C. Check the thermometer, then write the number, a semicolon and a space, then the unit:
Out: 23; °C
